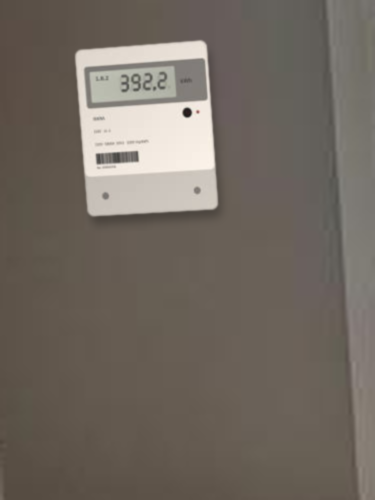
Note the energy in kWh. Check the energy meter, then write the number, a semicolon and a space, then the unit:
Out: 392.2; kWh
